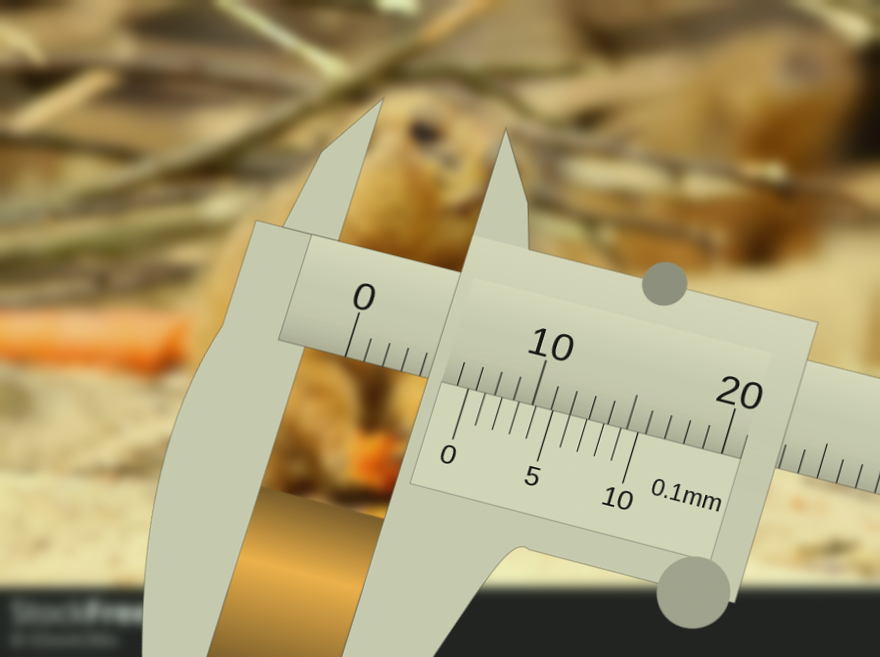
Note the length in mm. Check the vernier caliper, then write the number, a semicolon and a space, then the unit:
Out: 6.6; mm
